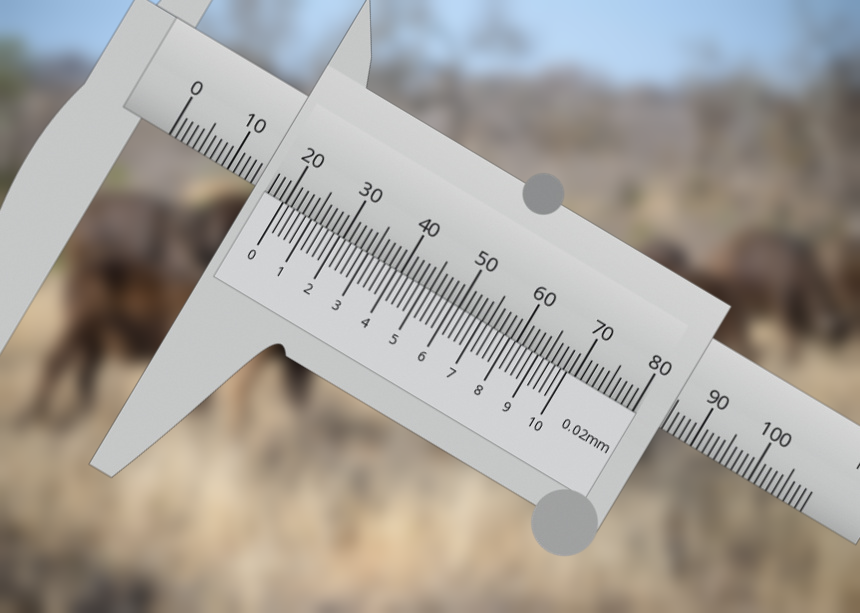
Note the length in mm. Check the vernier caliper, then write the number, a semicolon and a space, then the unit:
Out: 19.6; mm
